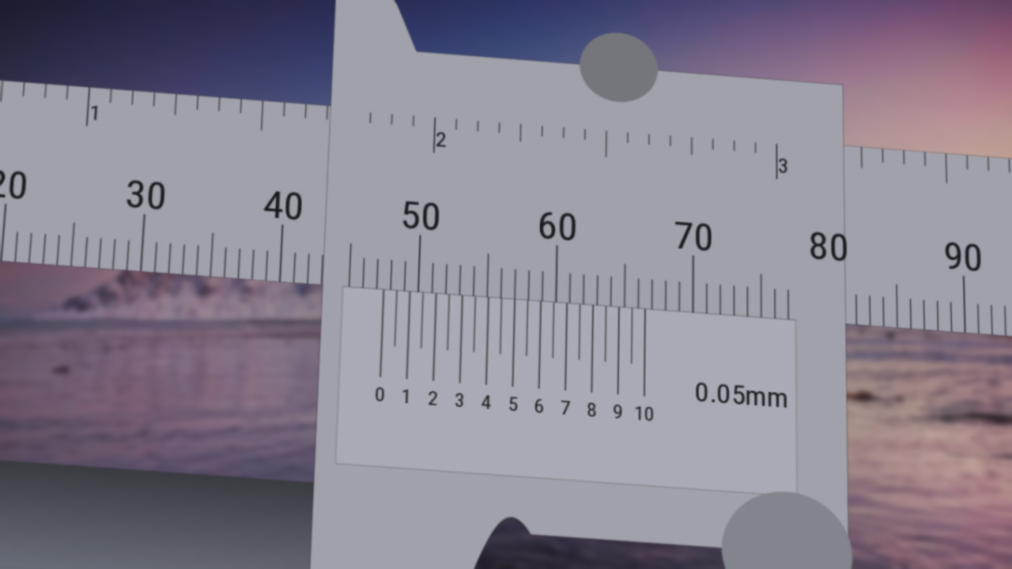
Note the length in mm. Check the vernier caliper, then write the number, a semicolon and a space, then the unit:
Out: 47.5; mm
